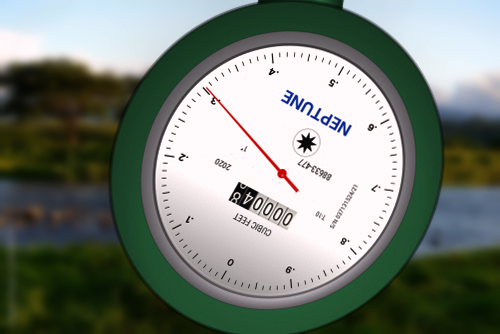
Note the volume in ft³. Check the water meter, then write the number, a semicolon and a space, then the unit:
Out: 48.30; ft³
